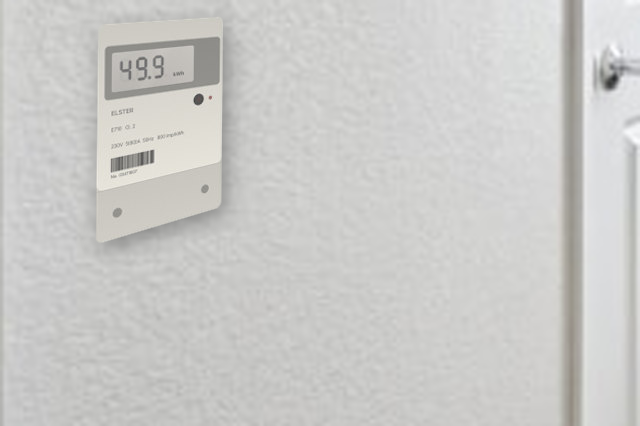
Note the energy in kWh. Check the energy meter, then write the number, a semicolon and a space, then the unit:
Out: 49.9; kWh
